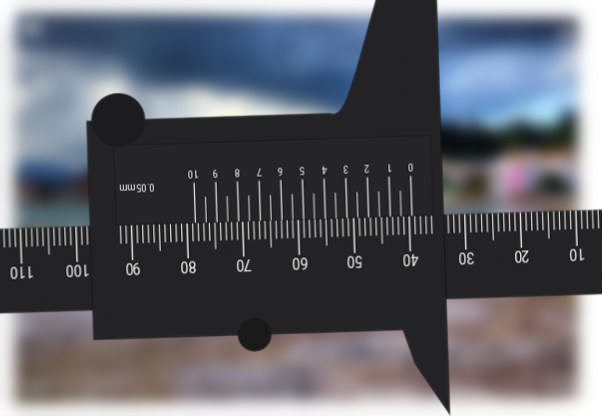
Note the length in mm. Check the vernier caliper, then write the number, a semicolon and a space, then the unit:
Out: 39.5; mm
